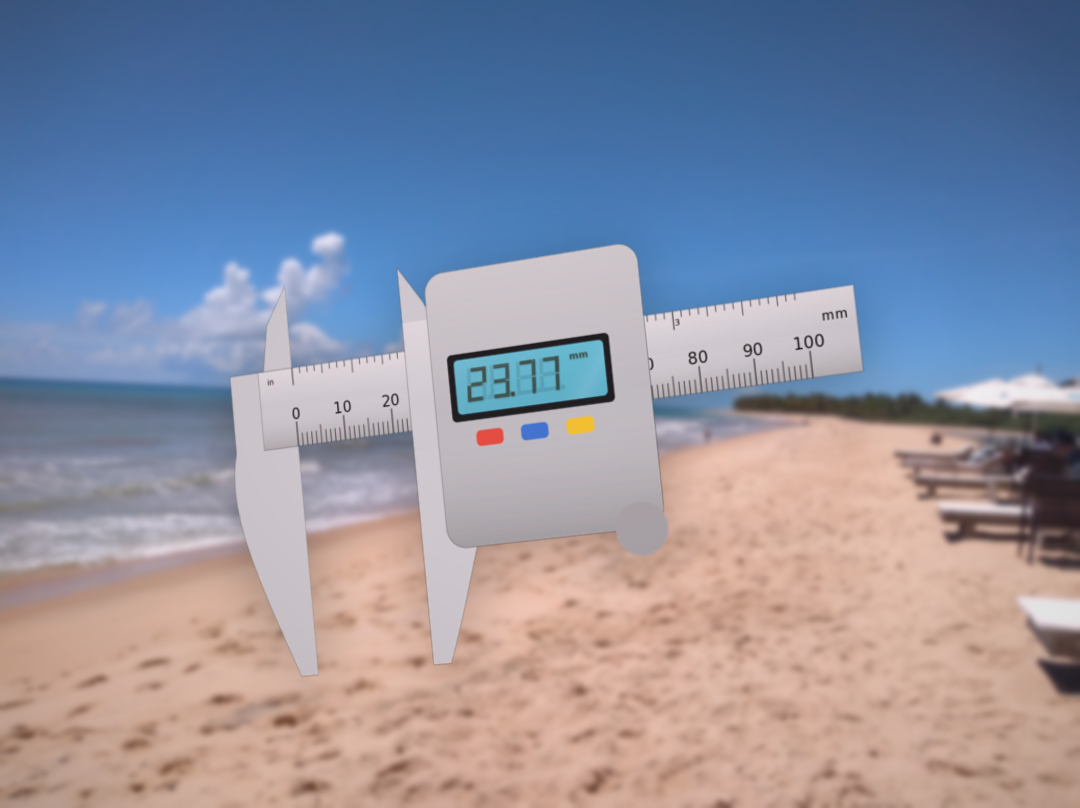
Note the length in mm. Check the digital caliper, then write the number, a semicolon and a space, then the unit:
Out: 23.77; mm
